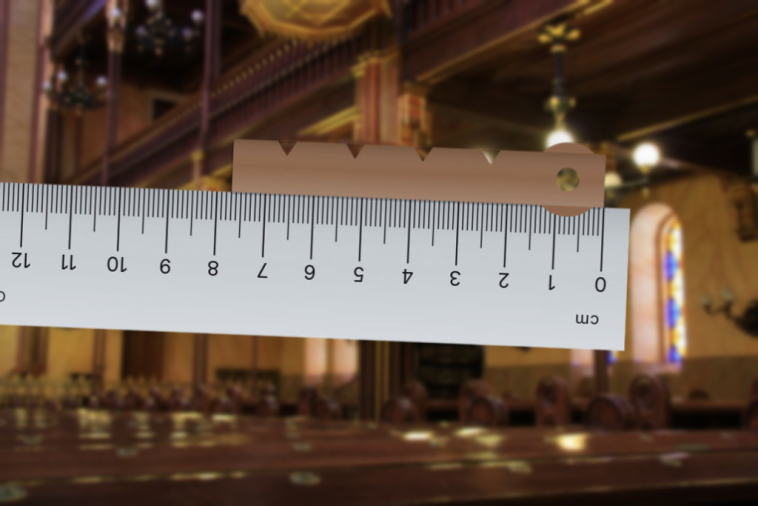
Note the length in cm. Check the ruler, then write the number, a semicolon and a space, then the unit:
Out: 7.7; cm
